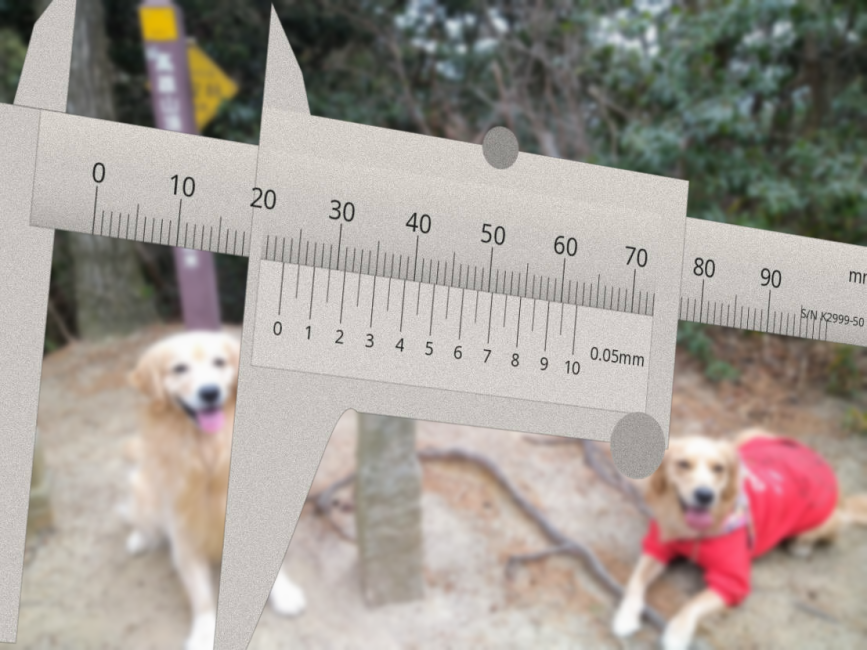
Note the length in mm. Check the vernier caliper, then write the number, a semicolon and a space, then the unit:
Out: 23.2; mm
